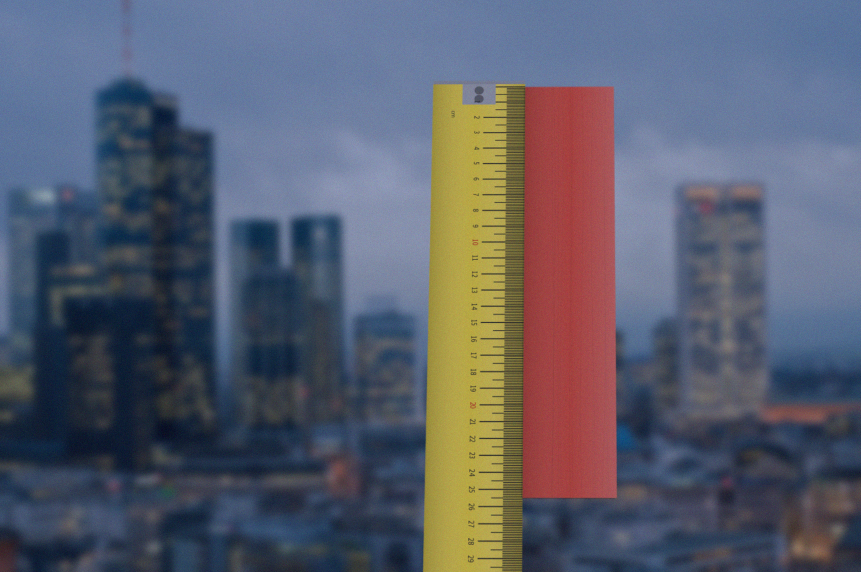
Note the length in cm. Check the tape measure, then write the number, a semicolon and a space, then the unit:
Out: 25.5; cm
